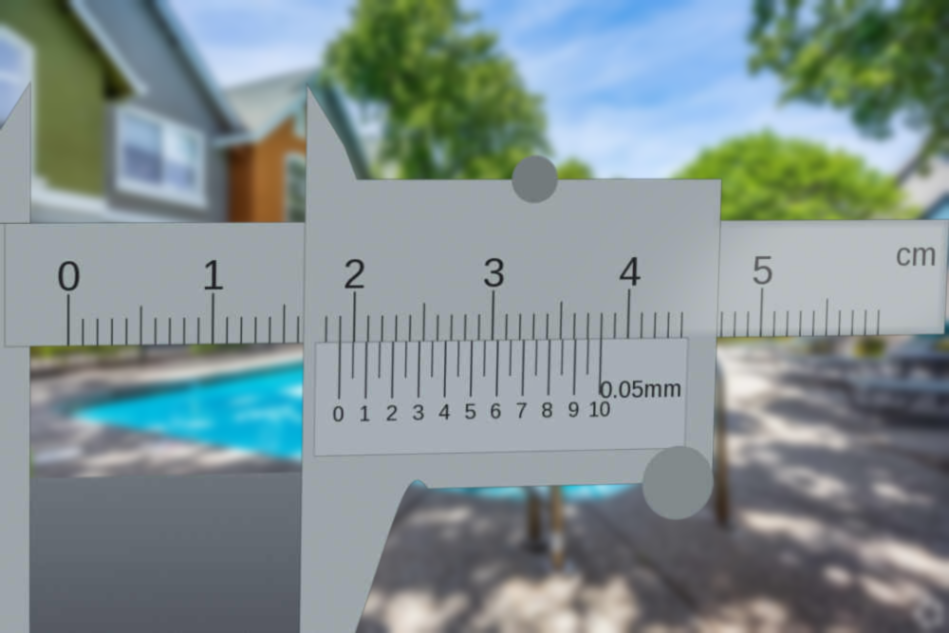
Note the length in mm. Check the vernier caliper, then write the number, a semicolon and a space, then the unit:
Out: 19.0; mm
